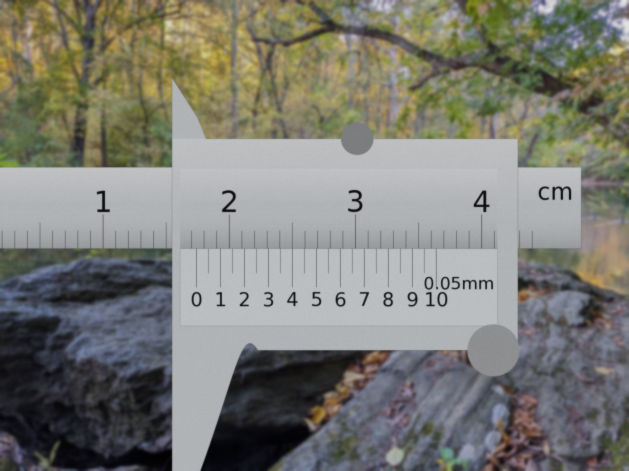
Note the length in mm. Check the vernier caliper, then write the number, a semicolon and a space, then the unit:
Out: 17.4; mm
